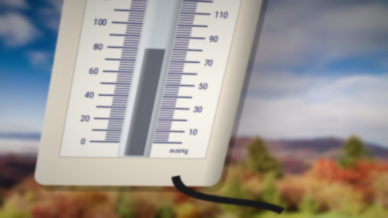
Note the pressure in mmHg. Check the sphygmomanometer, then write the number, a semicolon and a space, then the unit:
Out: 80; mmHg
